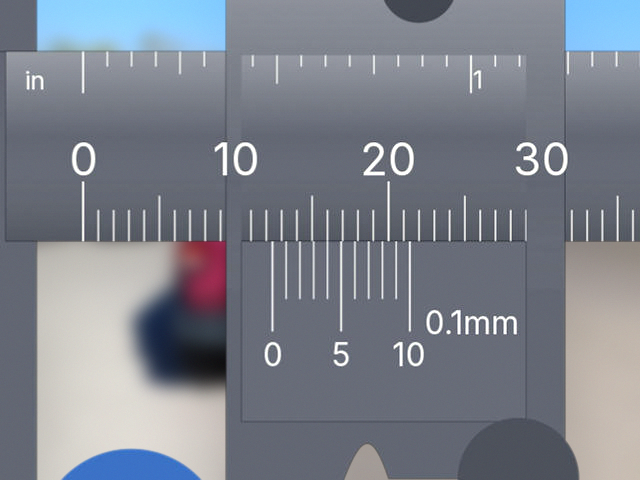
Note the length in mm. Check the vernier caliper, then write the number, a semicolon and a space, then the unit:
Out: 12.4; mm
